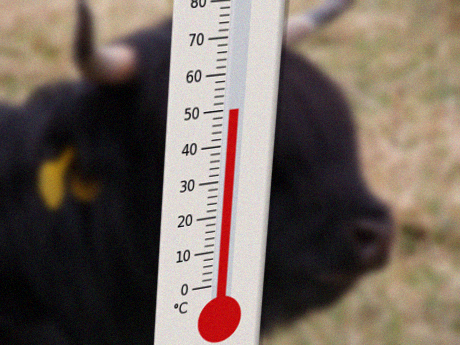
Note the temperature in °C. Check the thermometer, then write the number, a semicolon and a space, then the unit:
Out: 50; °C
